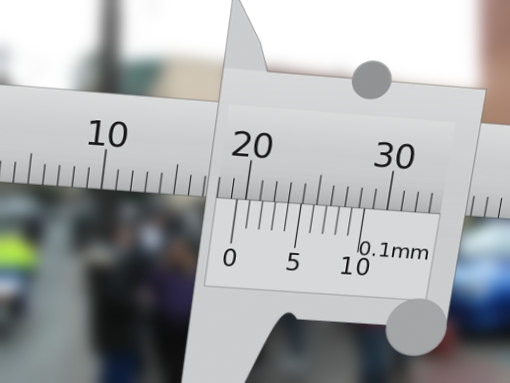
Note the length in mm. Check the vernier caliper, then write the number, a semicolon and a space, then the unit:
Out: 19.4; mm
